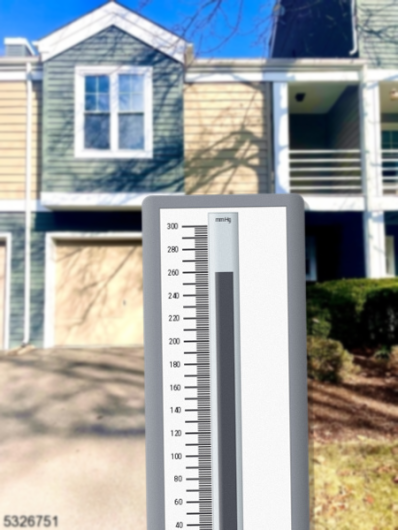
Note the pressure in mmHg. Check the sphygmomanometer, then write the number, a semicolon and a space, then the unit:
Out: 260; mmHg
